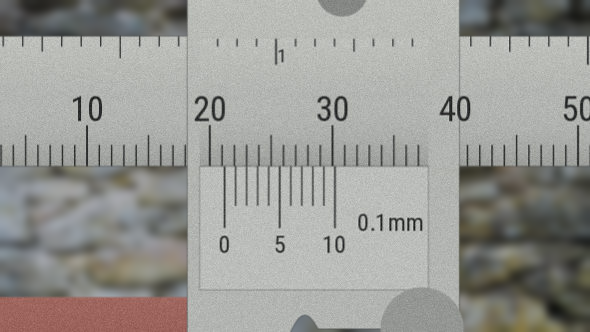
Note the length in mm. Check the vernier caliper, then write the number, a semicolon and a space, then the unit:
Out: 21.2; mm
